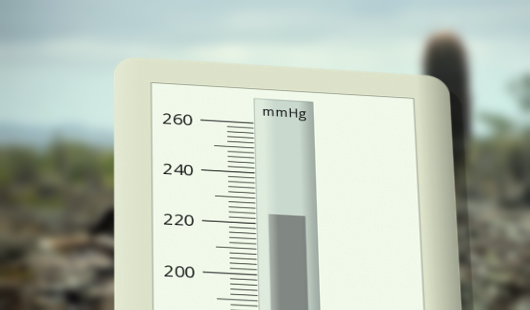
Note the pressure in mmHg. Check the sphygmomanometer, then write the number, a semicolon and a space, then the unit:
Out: 224; mmHg
